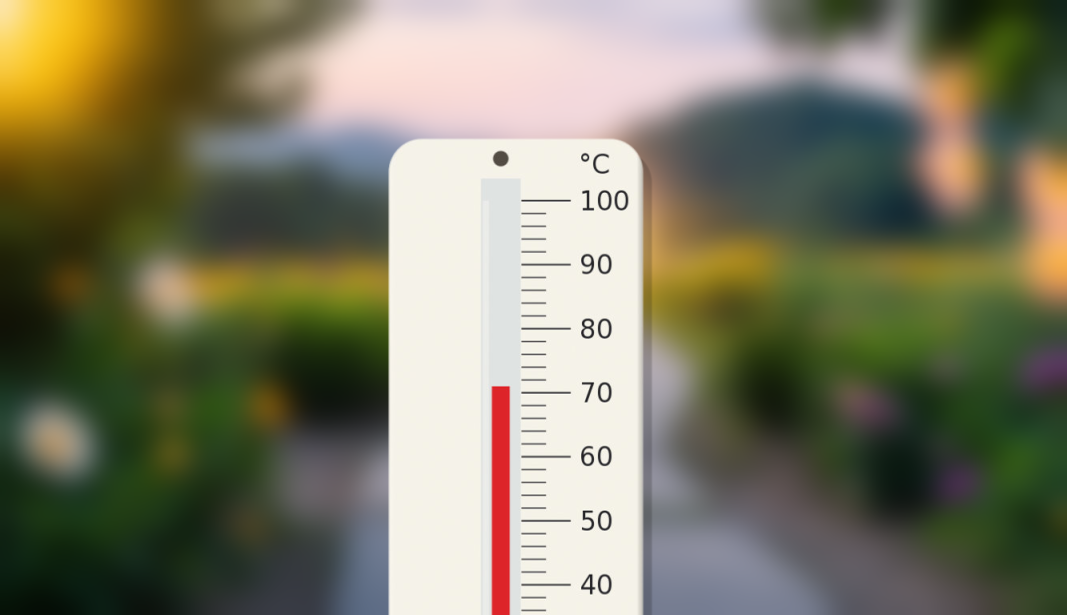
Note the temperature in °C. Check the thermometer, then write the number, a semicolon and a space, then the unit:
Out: 71; °C
